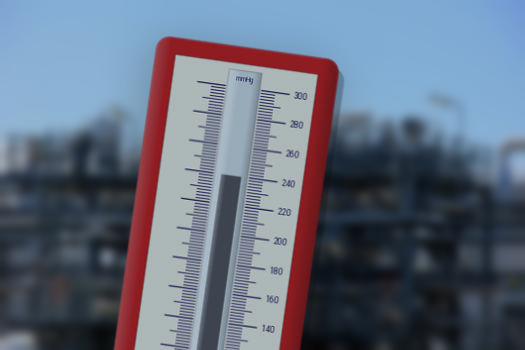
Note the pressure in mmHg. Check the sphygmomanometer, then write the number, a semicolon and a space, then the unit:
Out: 240; mmHg
